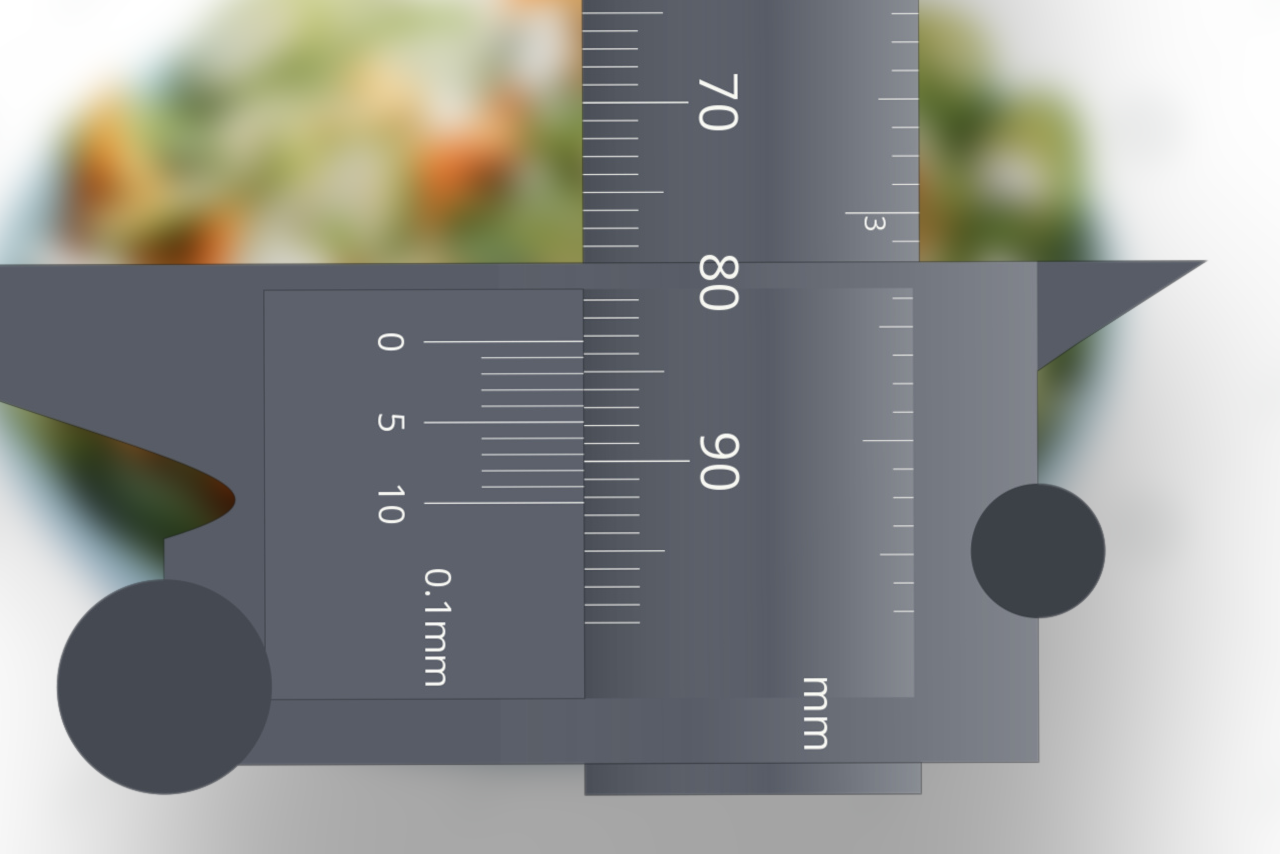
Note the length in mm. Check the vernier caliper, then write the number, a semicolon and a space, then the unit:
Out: 83.3; mm
